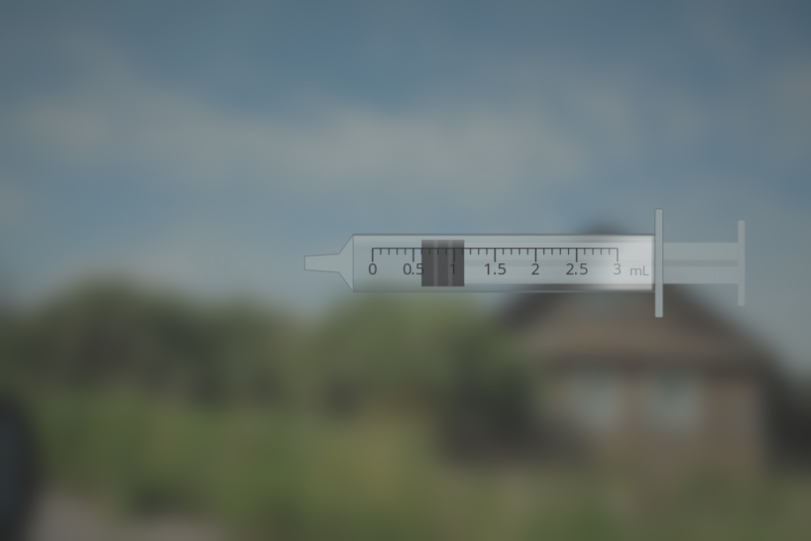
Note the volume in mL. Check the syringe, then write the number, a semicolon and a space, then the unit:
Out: 0.6; mL
